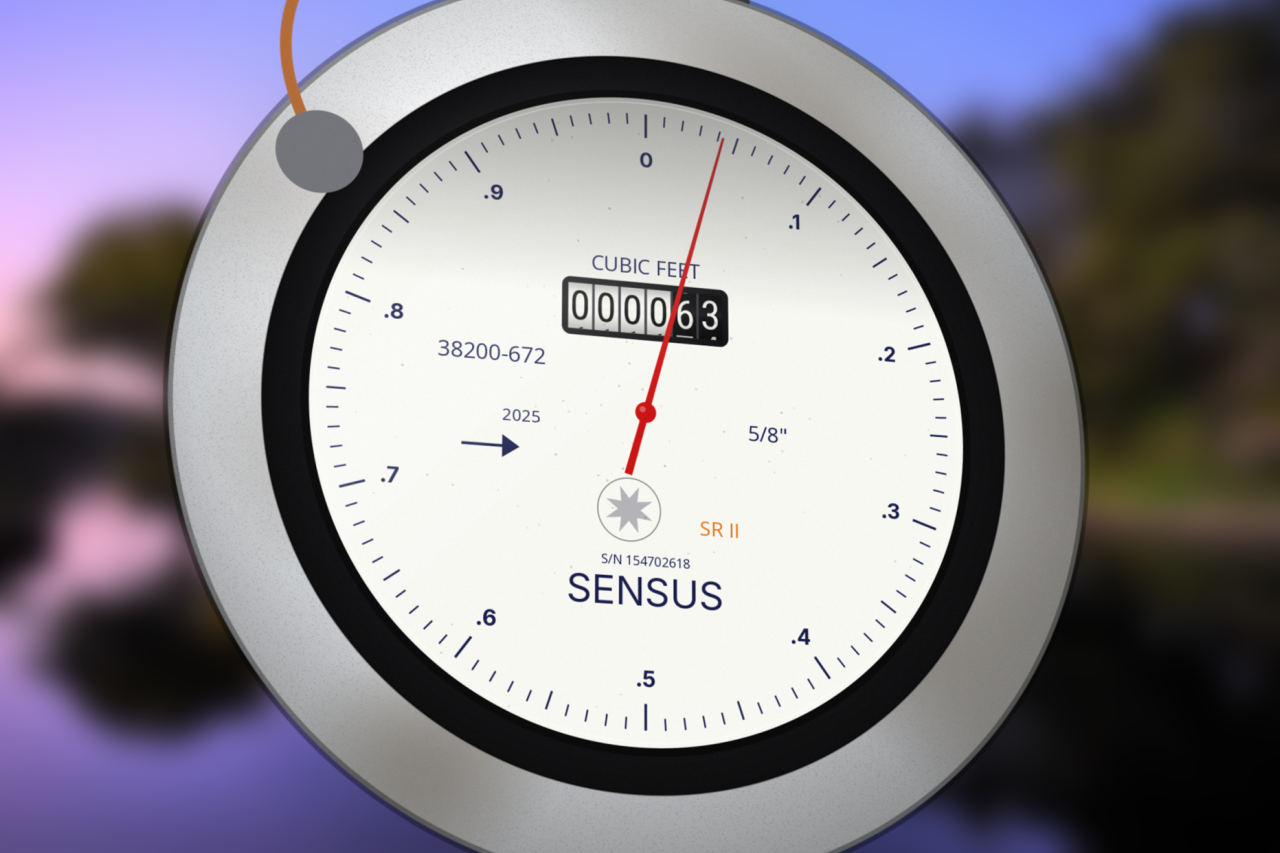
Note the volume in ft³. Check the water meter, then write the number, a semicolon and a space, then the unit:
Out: 63.04; ft³
